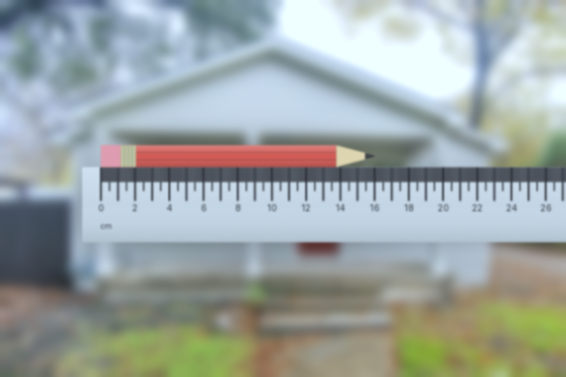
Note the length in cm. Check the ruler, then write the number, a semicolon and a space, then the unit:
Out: 16; cm
